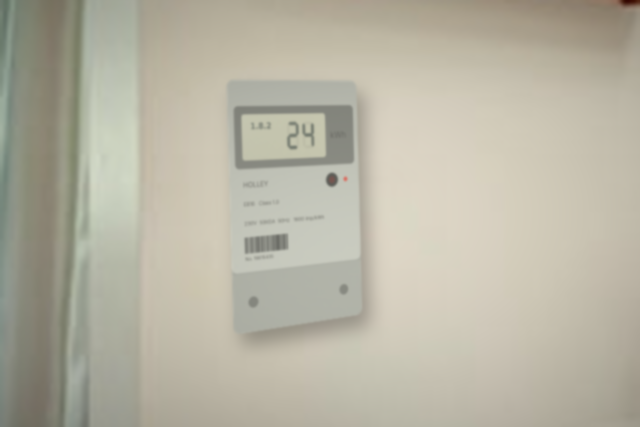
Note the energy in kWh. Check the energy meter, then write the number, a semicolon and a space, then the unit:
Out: 24; kWh
